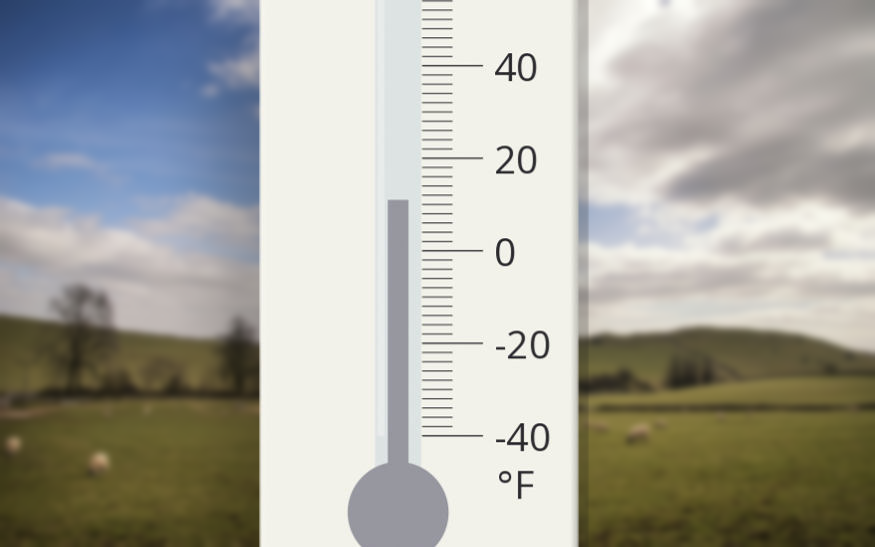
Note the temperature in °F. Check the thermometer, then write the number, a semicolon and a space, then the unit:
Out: 11; °F
